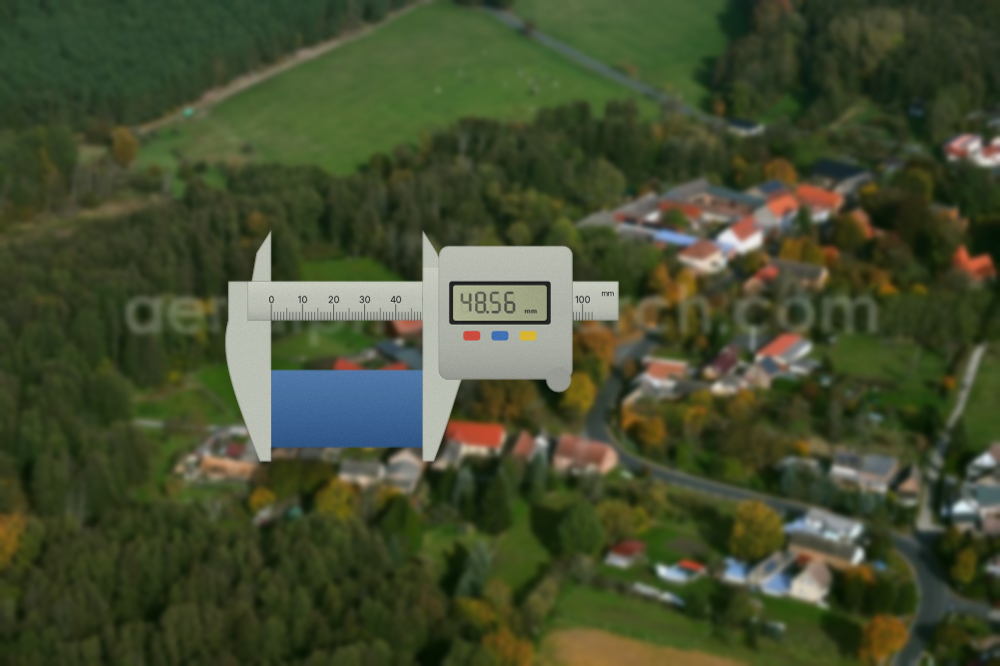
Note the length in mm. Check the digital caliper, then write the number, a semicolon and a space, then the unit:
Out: 48.56; mm
